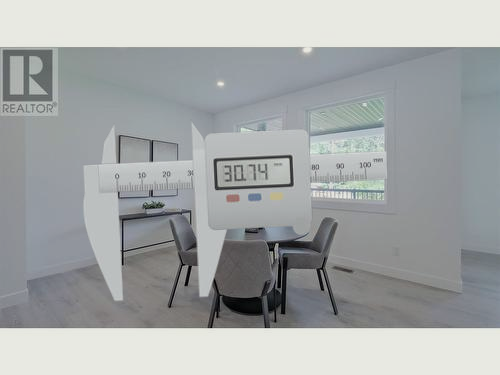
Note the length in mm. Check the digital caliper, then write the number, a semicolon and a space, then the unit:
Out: 30.74; mm
